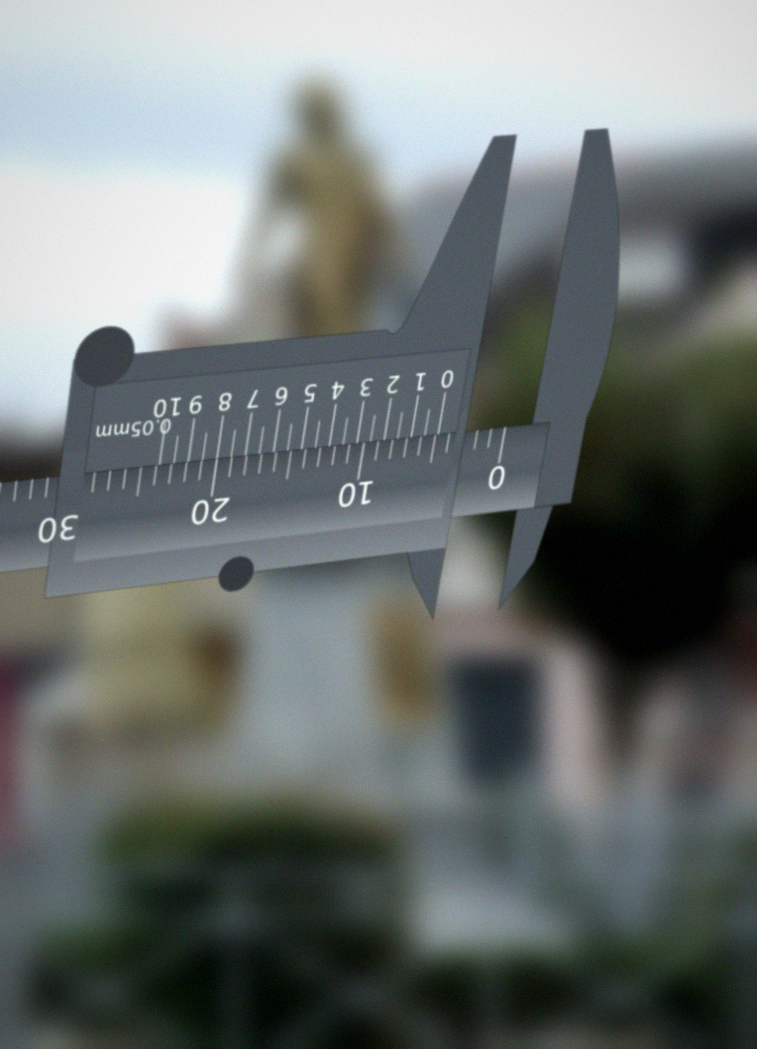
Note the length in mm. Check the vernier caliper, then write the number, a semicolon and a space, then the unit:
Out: 4.8; mm
